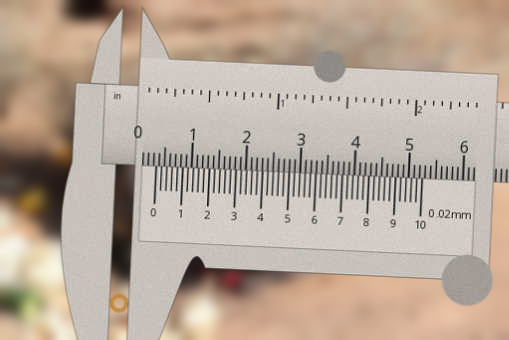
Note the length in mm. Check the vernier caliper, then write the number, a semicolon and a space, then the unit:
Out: 3.5; mm
